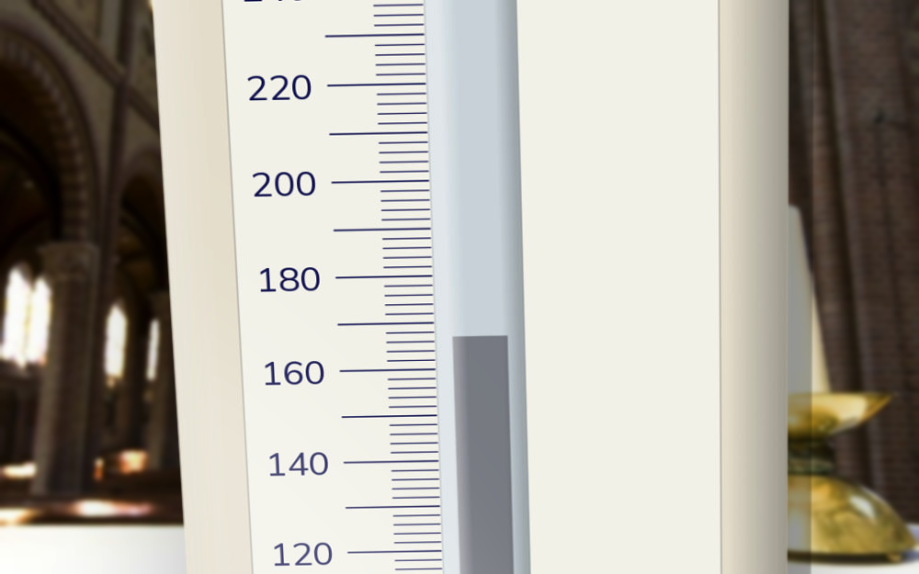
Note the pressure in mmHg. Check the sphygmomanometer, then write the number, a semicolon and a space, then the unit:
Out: 167; mmHg
